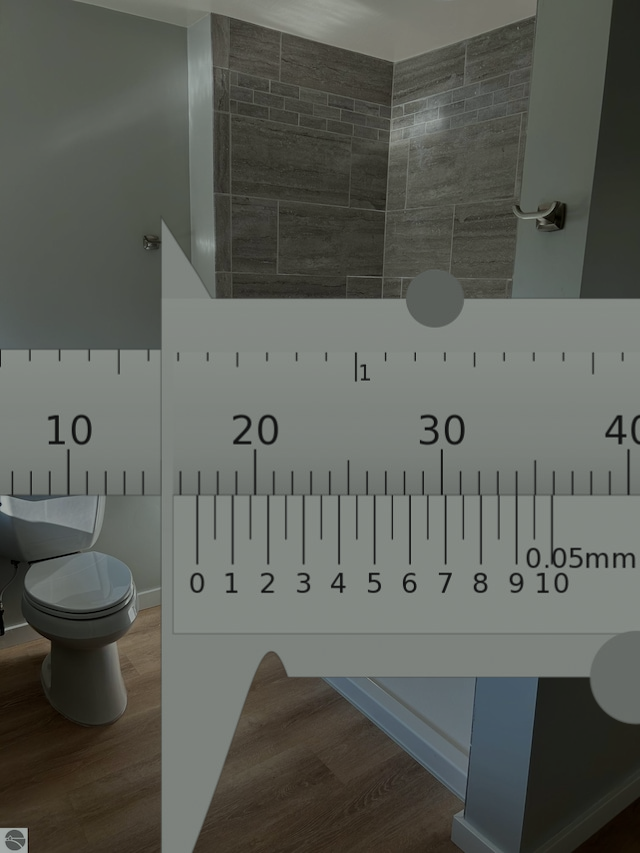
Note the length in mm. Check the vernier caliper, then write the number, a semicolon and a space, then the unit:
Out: 16.9; mm
